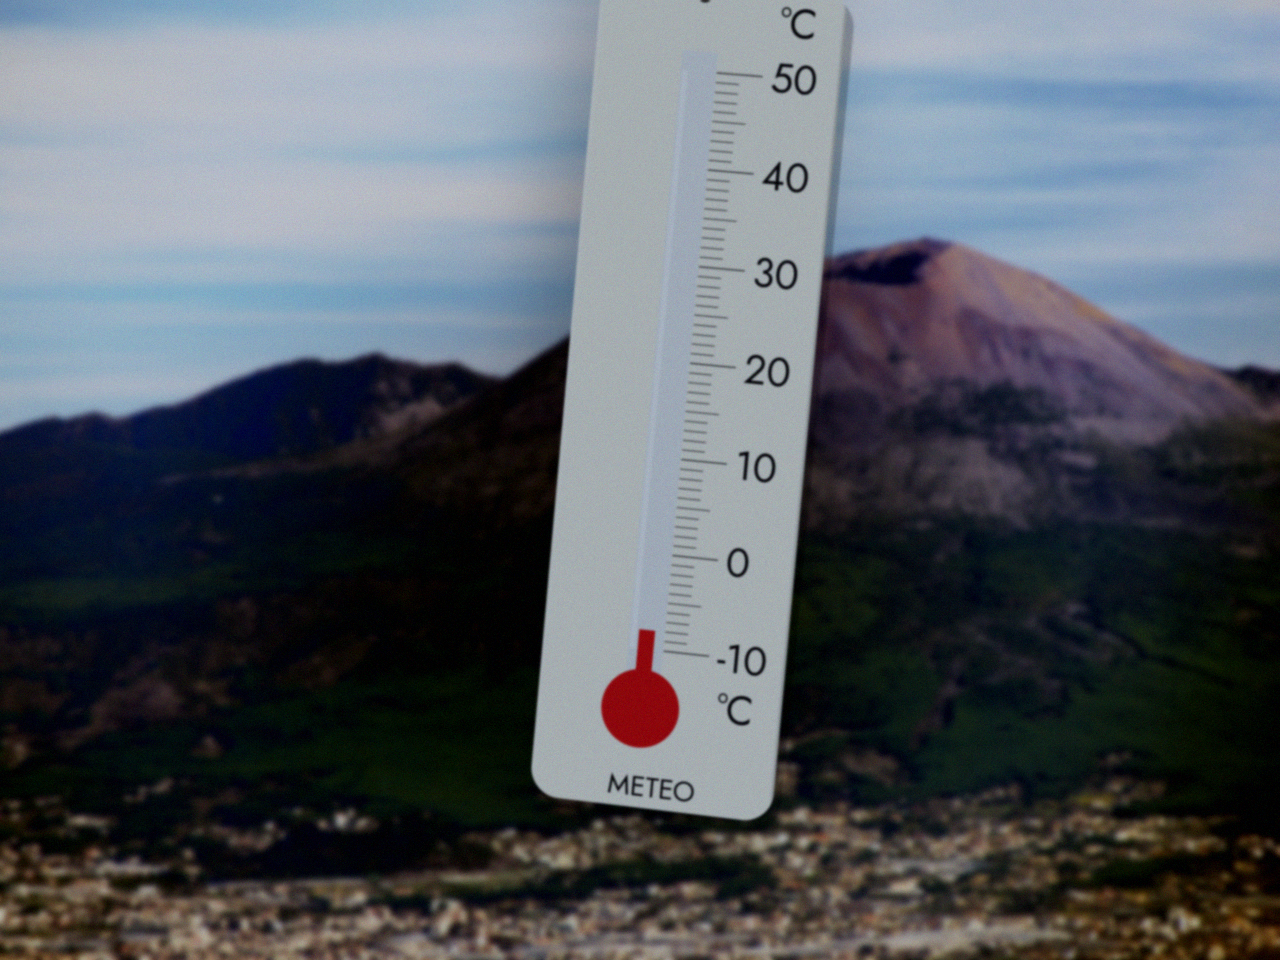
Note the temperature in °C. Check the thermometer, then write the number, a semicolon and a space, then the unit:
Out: -8; °C
